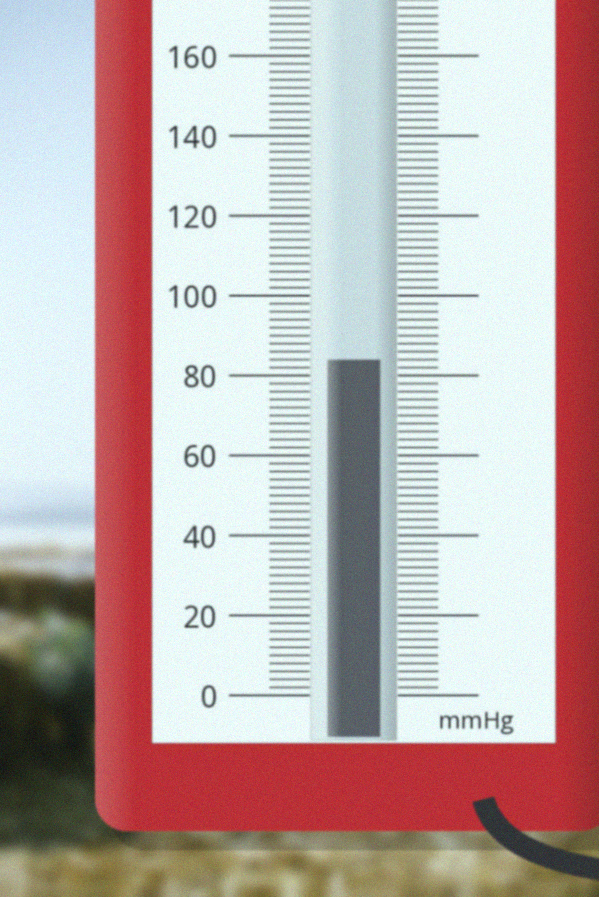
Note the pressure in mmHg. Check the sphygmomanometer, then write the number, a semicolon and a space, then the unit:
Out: 84; mmHg
